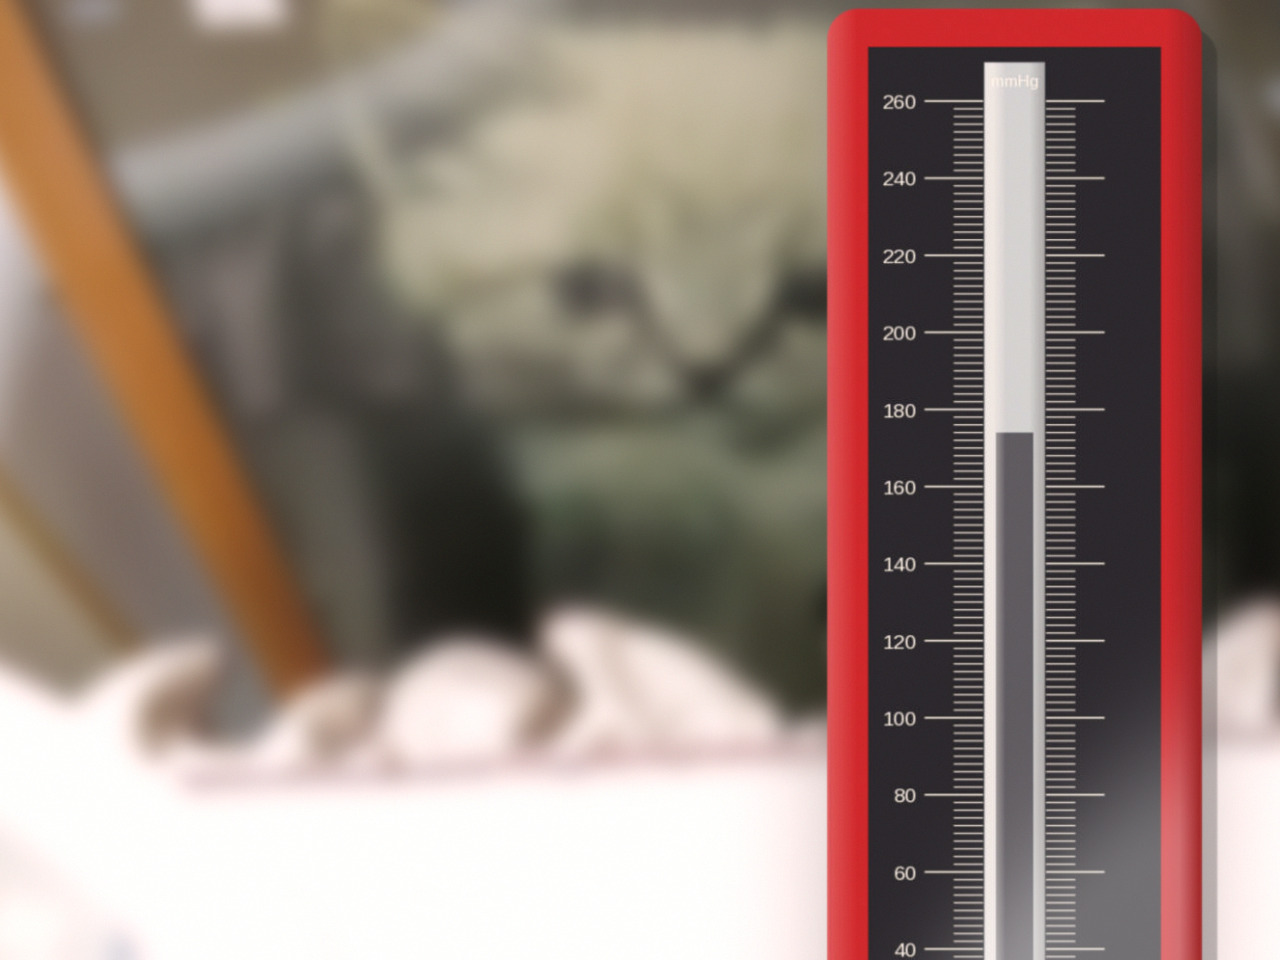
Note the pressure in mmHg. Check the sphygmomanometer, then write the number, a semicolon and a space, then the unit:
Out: 174; mmHg
